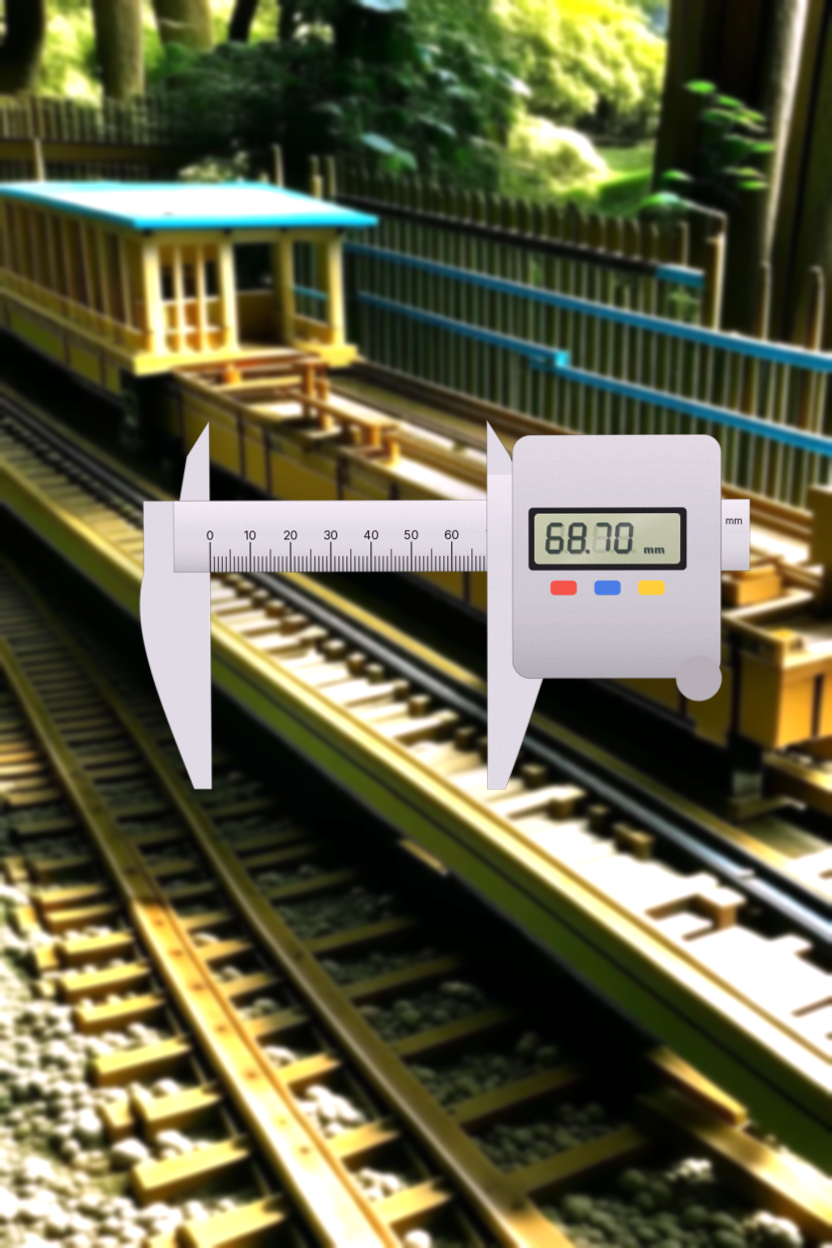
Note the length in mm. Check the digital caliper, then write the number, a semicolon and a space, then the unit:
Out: 68.70; mm
